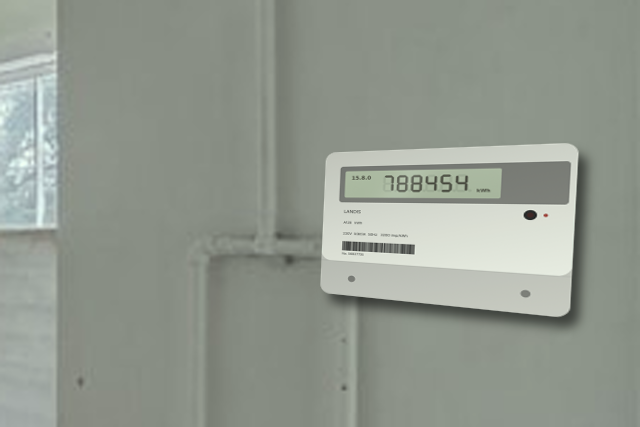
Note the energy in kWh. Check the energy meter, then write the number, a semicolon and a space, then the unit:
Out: 788454; kWh
